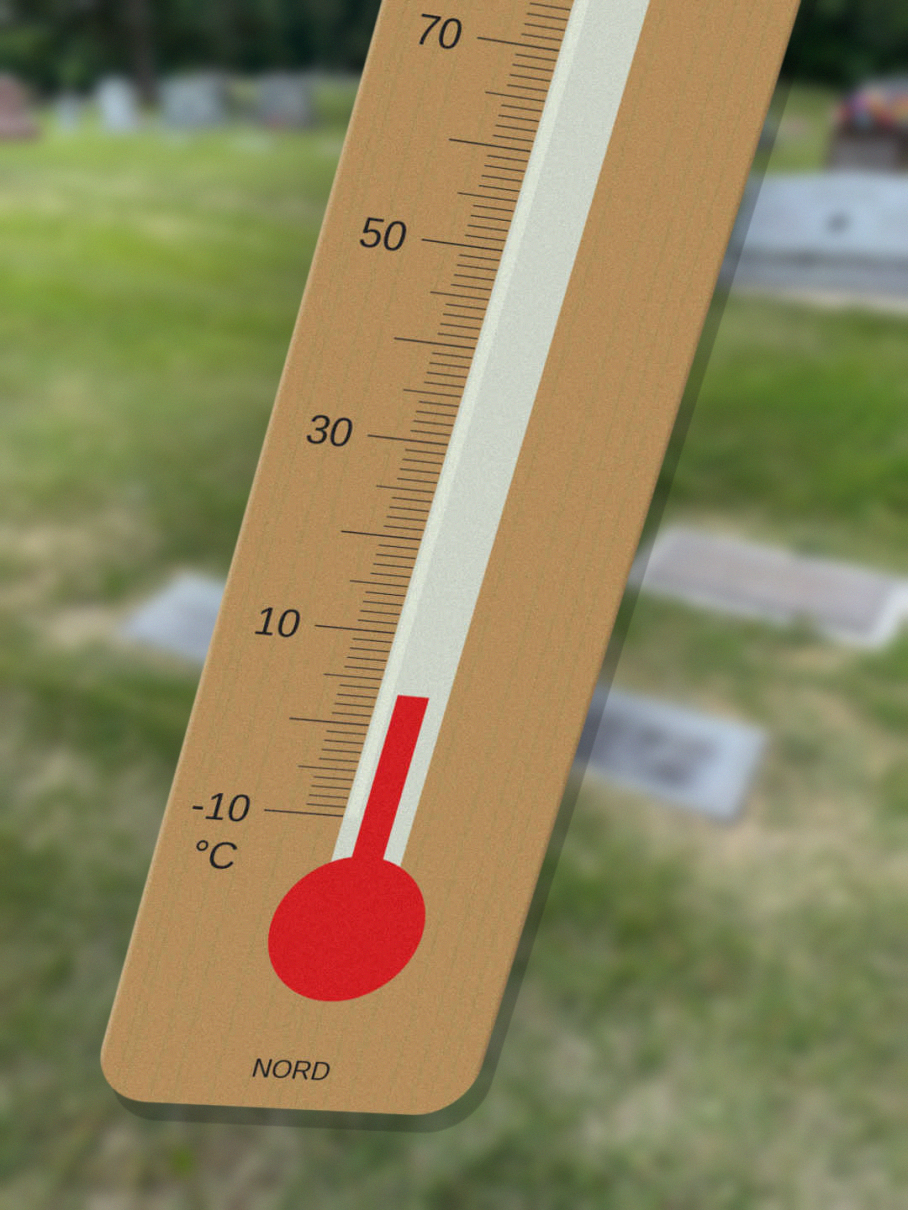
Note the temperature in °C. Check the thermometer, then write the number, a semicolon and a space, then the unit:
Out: 3.5; °C
